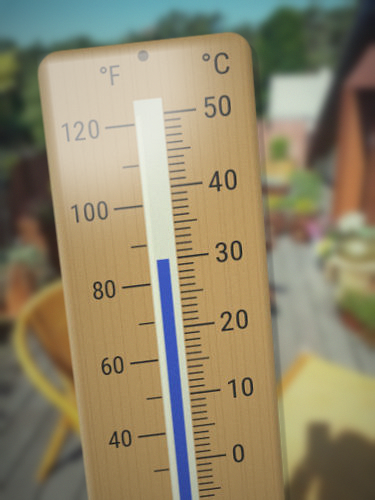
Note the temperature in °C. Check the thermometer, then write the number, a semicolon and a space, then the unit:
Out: 30; °C
